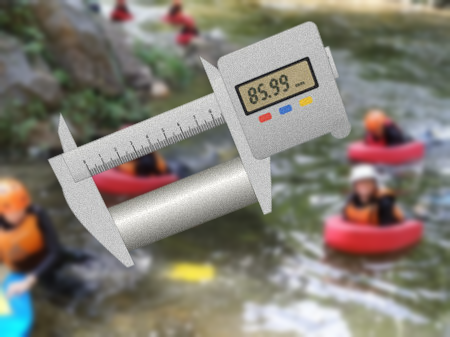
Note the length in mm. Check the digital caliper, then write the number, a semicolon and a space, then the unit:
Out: 85.99; mm
